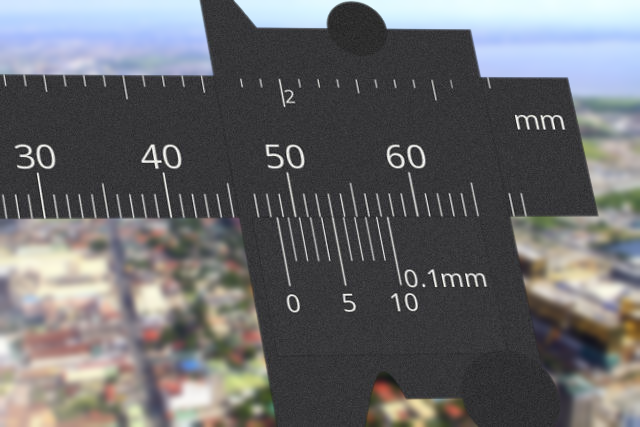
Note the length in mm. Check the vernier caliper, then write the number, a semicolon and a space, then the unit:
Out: 48.5; mm
